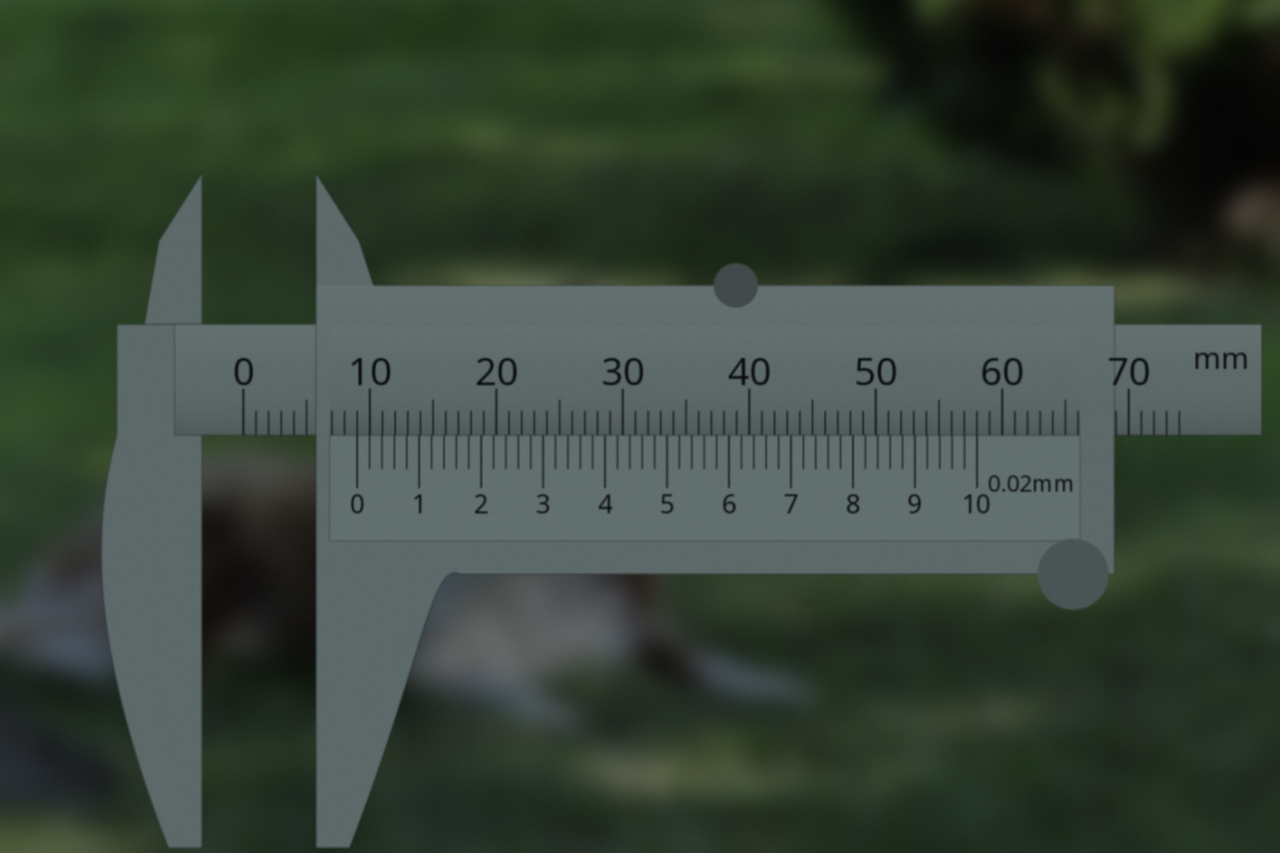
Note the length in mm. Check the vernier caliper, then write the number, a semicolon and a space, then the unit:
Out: 9.0; mm
